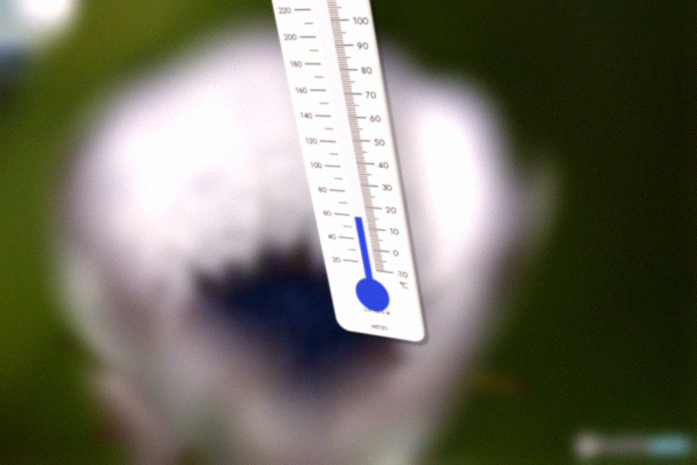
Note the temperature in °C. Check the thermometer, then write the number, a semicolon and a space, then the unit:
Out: 15; °C
